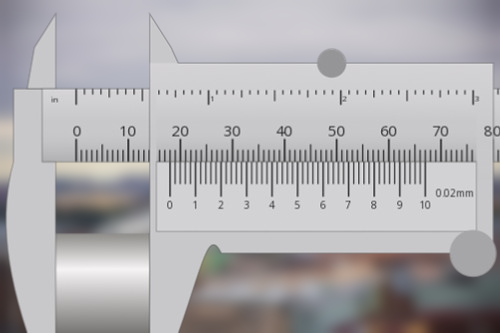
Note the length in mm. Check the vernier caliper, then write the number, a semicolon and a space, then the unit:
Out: 18.0; mm
